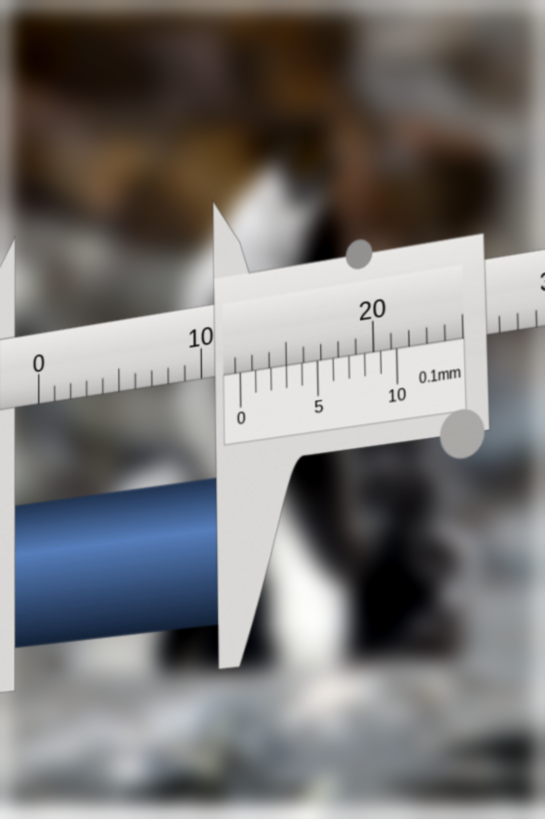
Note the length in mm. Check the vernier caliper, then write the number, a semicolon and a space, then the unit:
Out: 12.3; mm
